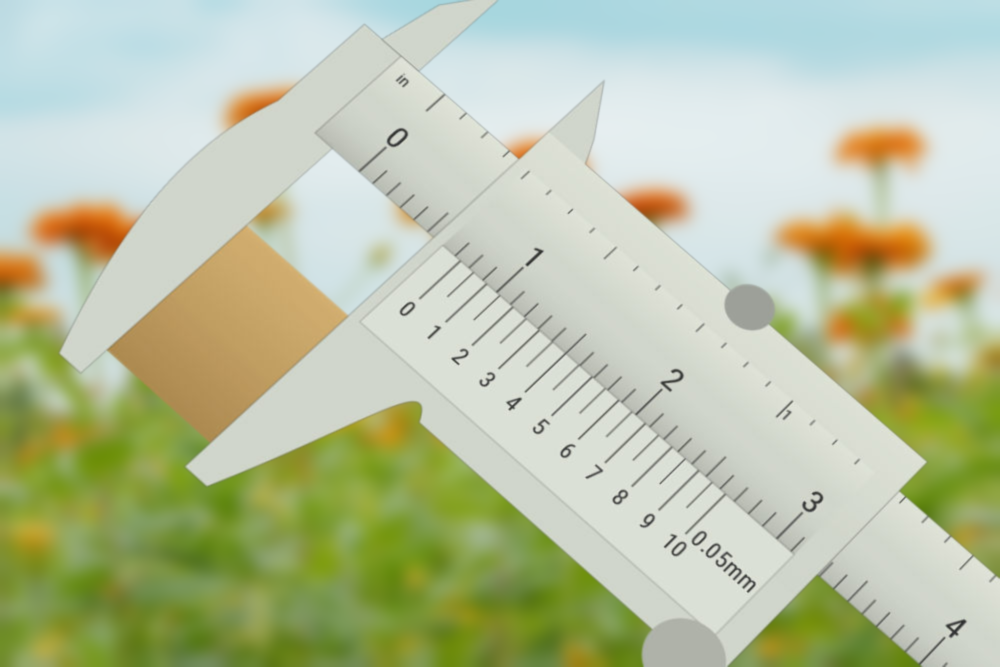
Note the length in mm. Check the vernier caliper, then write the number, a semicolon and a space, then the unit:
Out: 7.4; mm
